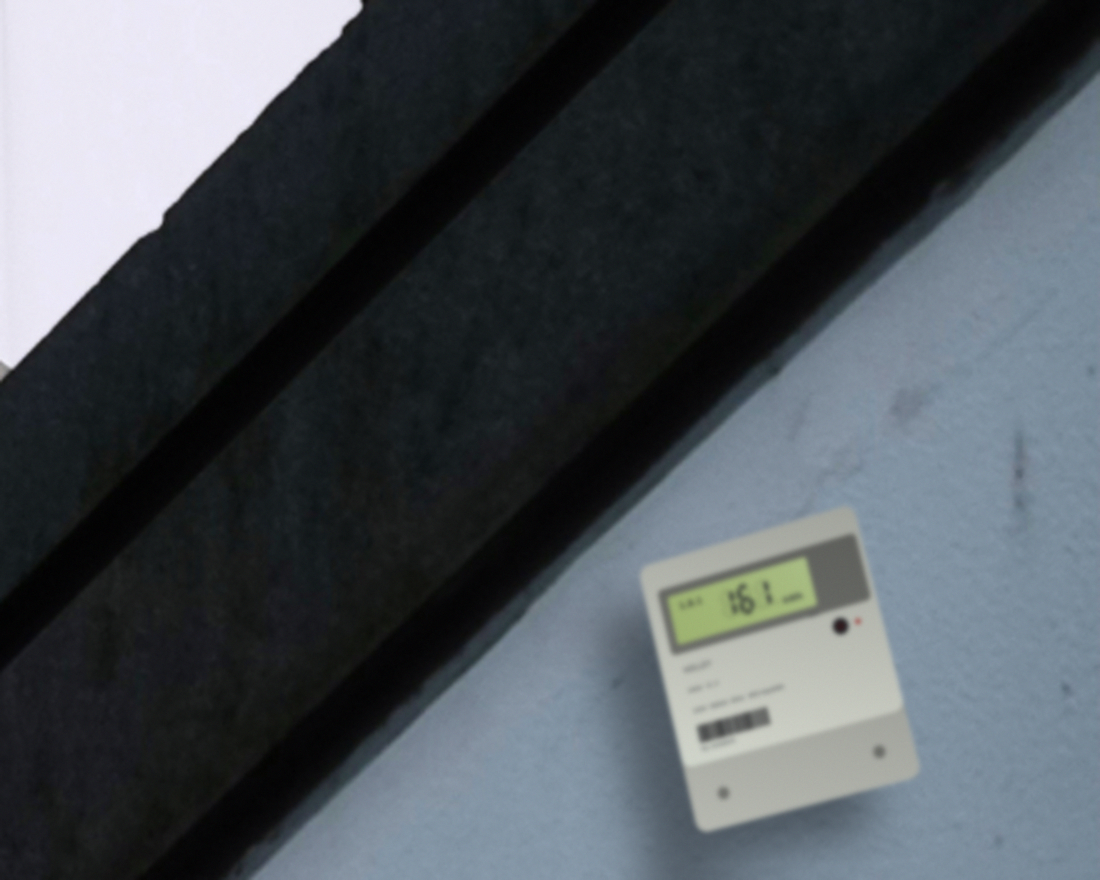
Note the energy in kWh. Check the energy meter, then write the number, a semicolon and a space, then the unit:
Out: 161; kWh
